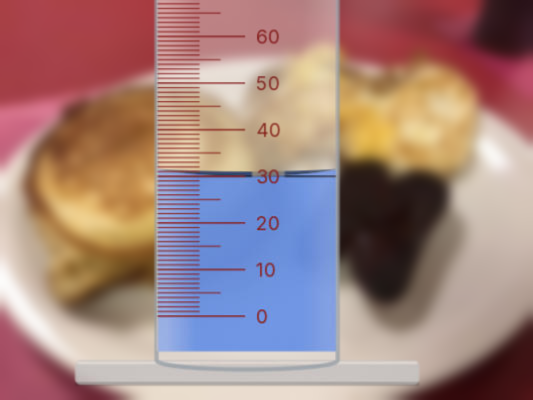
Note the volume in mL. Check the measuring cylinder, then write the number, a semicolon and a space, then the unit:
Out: 30; mL
